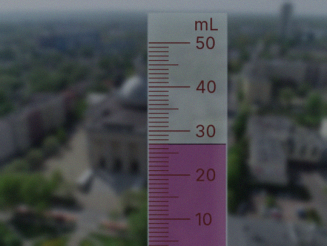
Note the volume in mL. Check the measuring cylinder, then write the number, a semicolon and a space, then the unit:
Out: 27; mL
